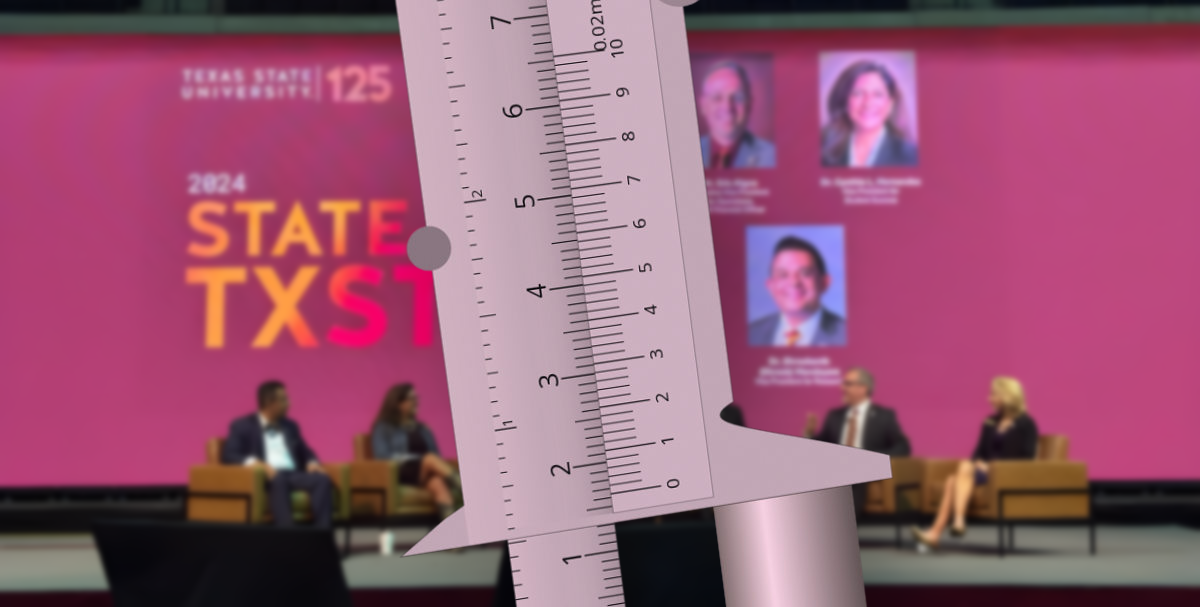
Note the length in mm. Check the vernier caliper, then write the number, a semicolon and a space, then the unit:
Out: 16.4; mm
